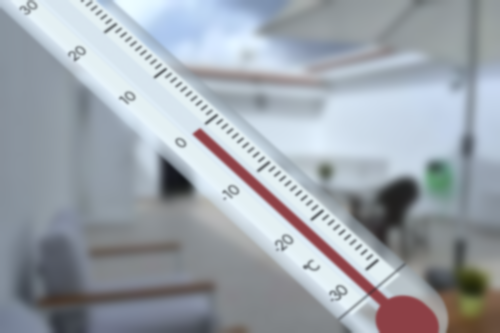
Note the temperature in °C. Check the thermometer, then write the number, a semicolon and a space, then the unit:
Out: 0; °C
